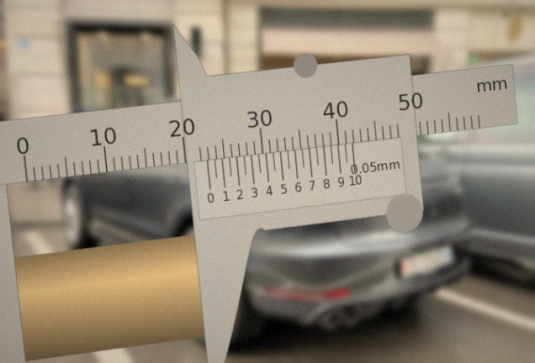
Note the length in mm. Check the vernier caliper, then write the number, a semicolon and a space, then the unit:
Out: 22.8; mm
